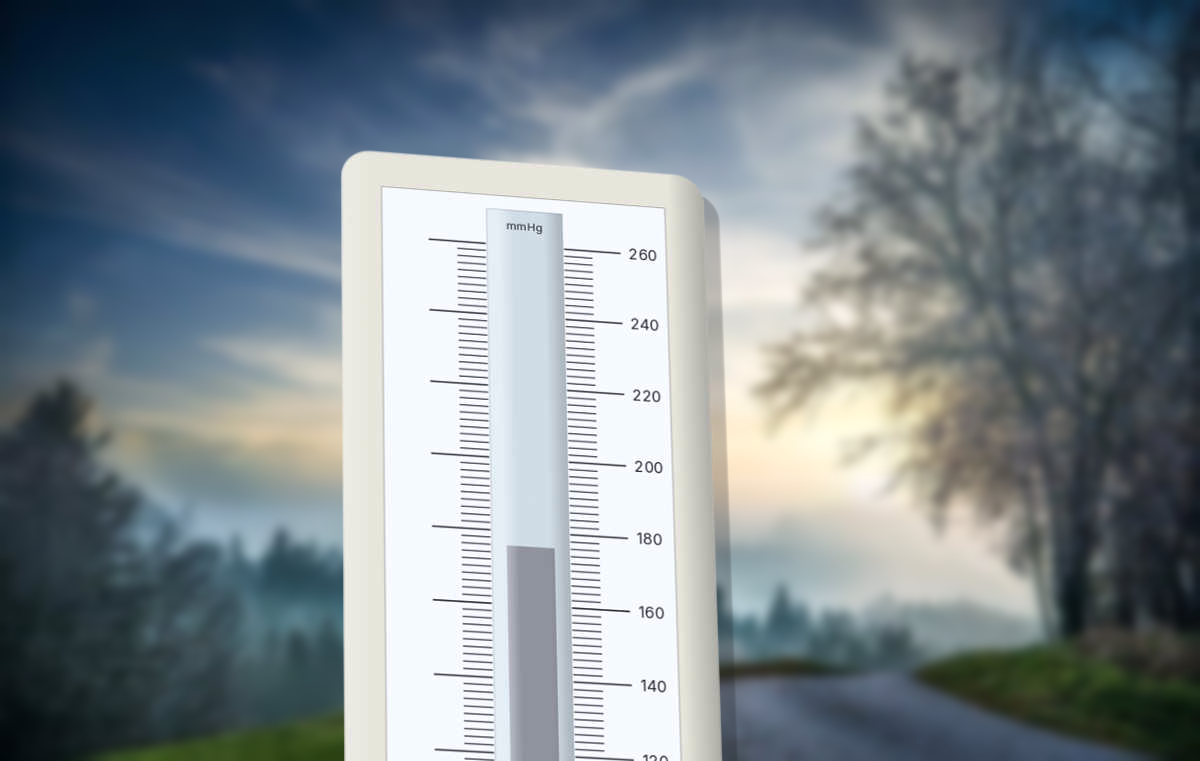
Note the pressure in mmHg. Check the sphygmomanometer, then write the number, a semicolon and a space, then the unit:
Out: 176; mmHg
